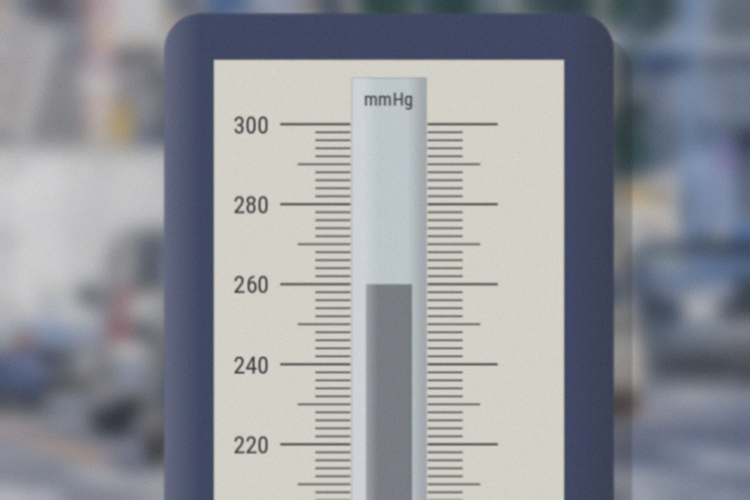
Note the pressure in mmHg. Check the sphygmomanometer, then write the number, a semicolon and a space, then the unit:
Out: 260; mmHg
